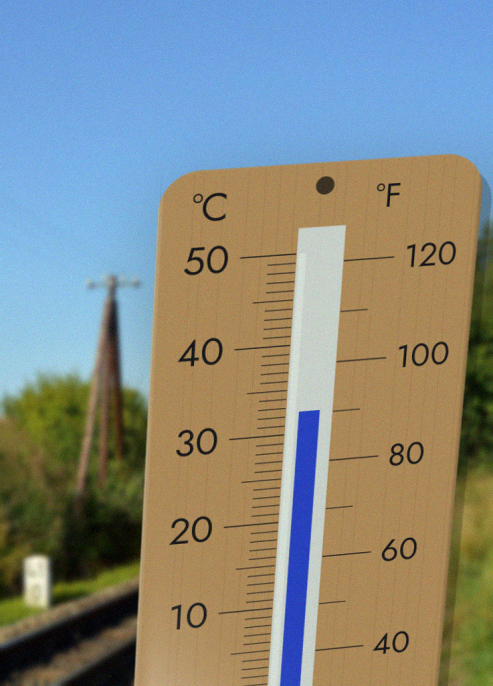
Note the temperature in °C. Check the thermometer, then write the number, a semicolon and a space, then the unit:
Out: 32.5; °C
